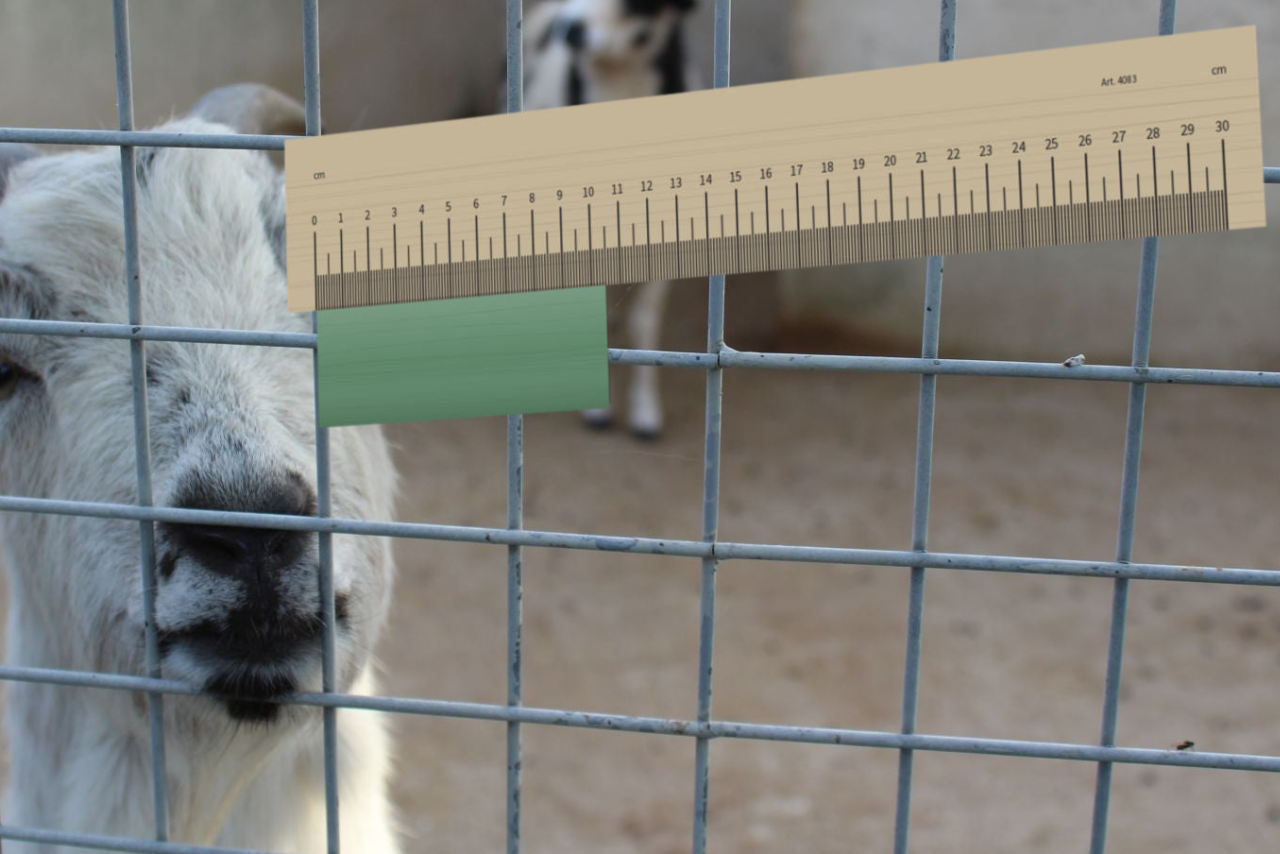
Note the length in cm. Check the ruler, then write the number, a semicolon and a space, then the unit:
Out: 10.5; cm
